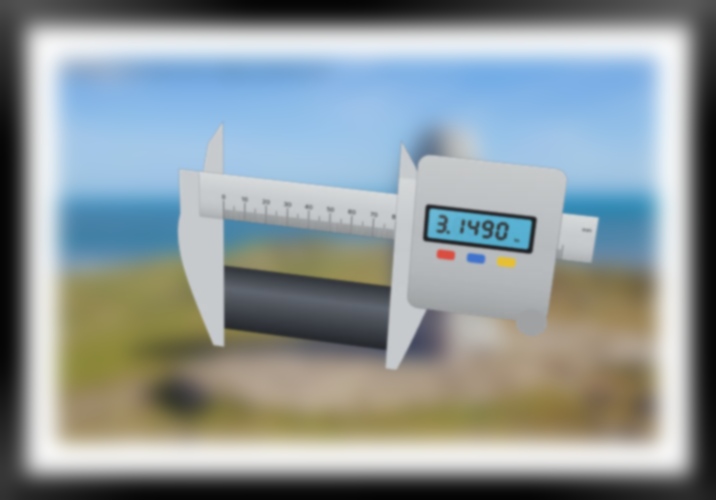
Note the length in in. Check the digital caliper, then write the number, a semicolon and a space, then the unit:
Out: 3.1490; in
